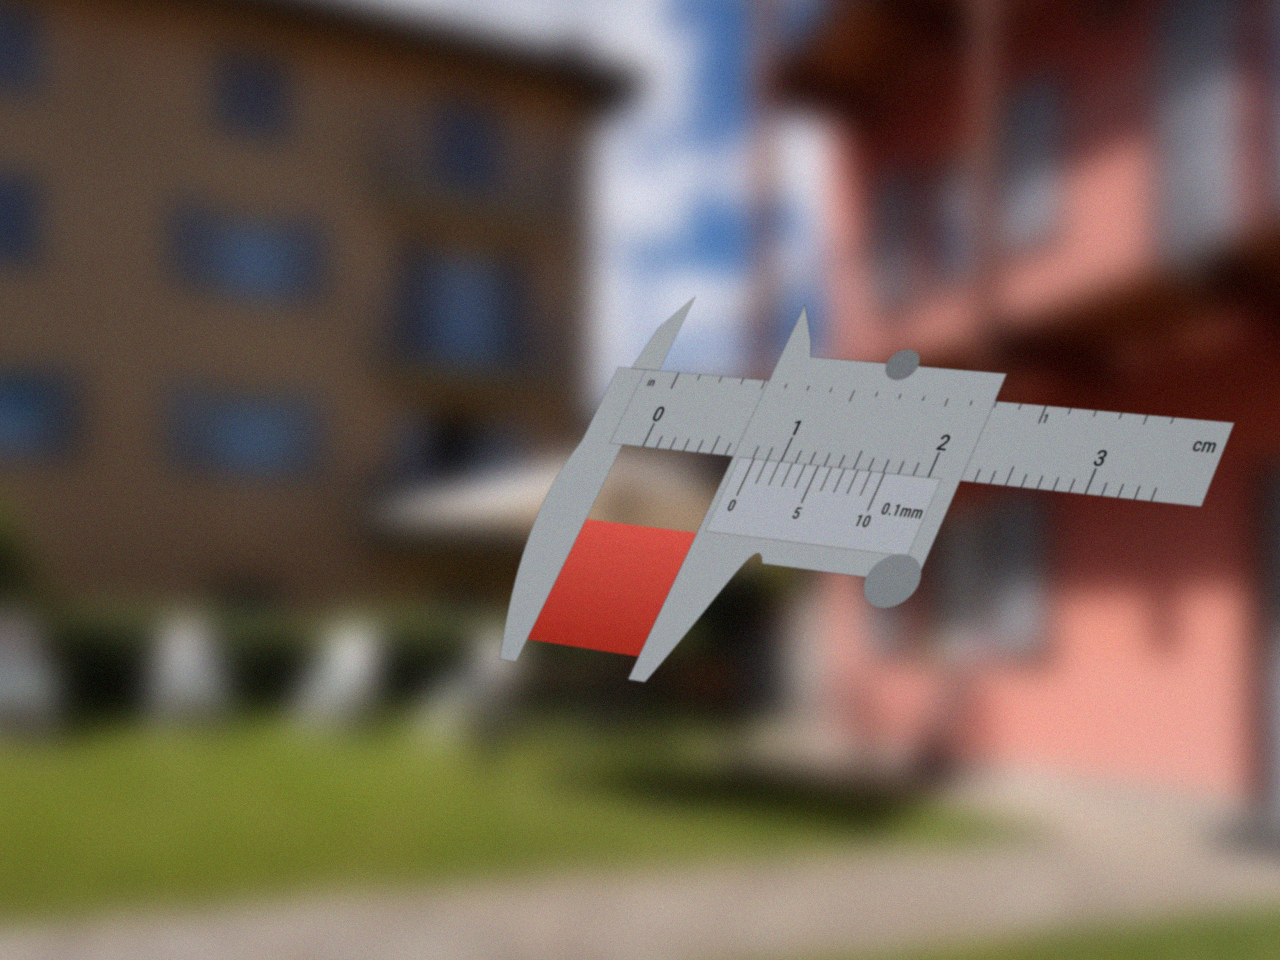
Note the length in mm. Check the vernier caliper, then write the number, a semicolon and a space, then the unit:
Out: 8.1; mm
